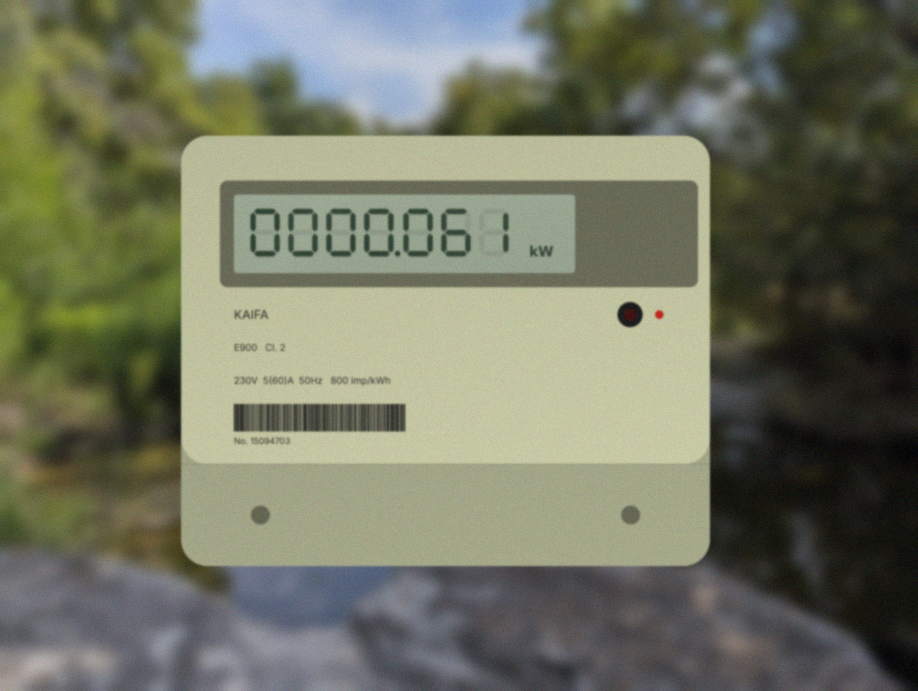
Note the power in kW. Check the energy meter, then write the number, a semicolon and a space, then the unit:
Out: 0.061; kW
